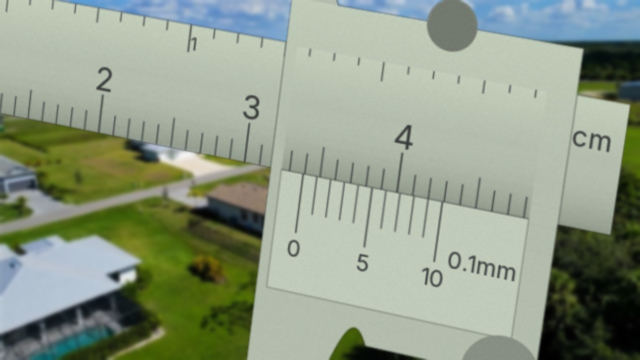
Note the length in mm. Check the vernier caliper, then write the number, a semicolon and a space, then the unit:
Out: 33.9; mm
